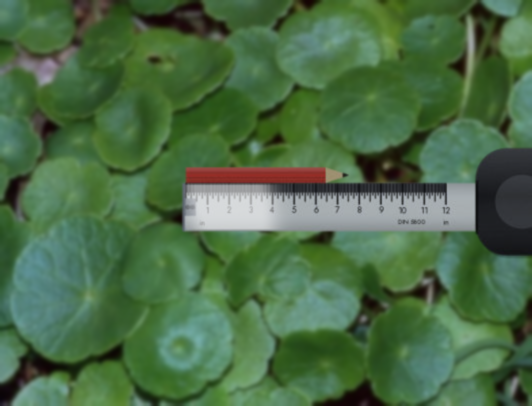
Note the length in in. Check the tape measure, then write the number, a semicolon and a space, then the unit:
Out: 7.5; in
